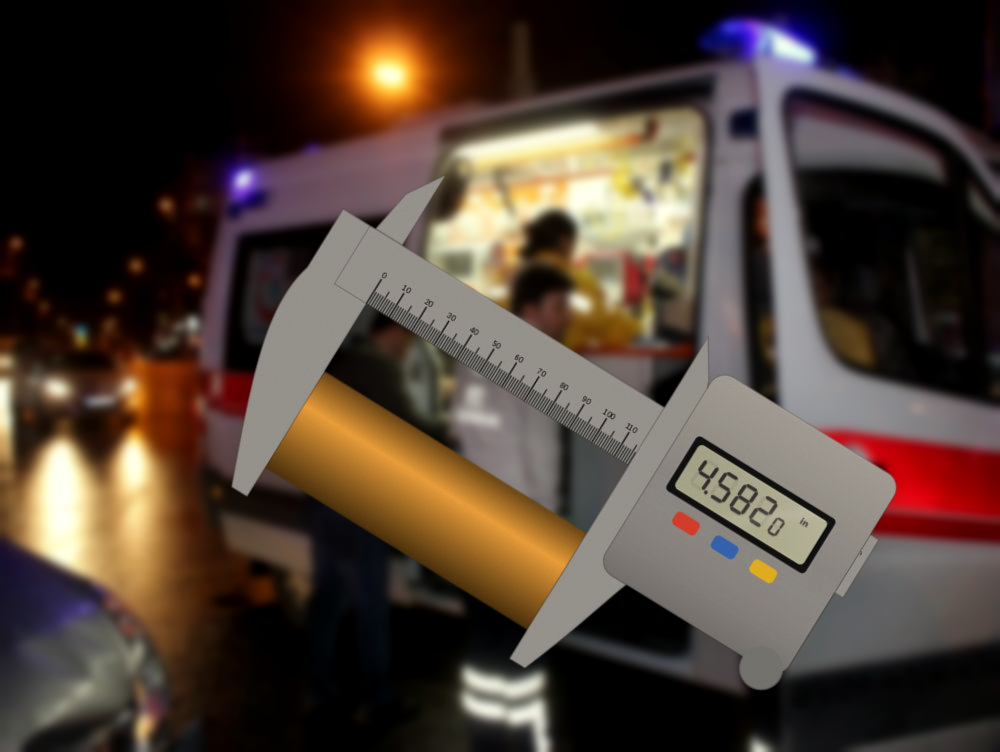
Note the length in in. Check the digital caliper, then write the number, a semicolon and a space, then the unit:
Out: 4.5820; in
